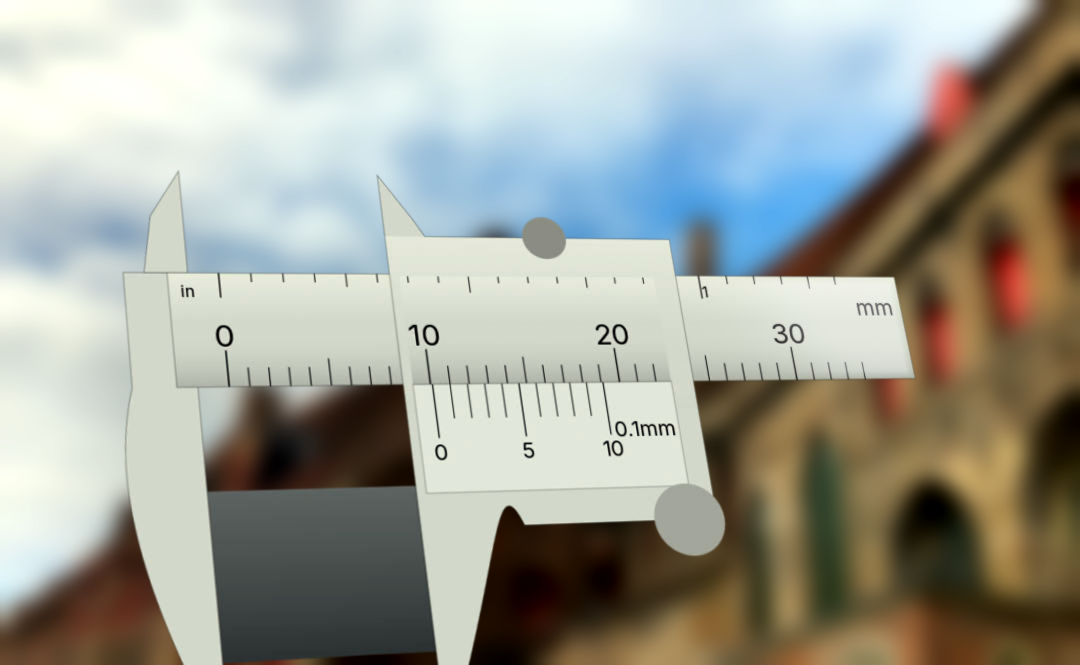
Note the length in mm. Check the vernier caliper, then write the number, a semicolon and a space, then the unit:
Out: 10.1; mm
